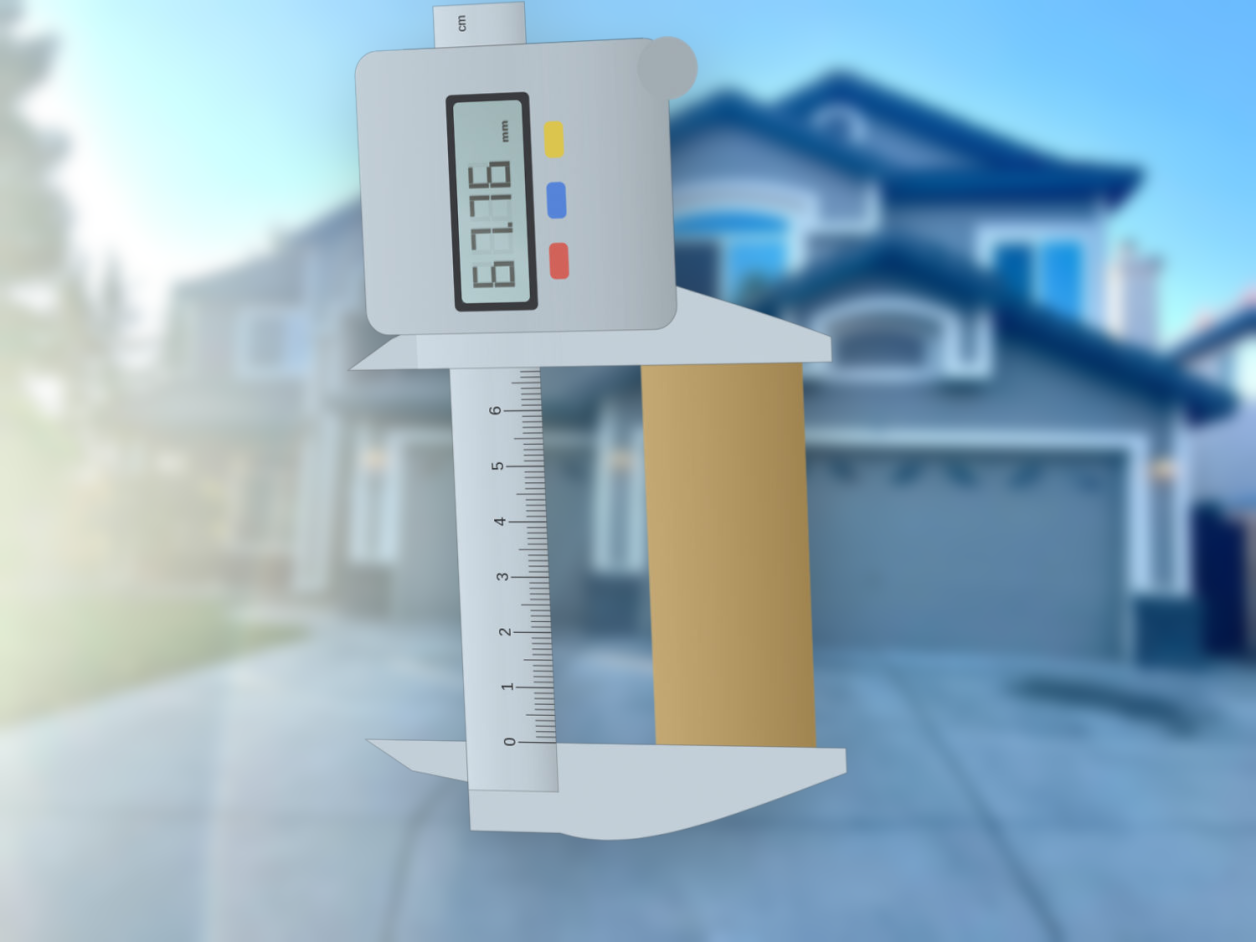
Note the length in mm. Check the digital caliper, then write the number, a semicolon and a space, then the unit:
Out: 67.76; mm
